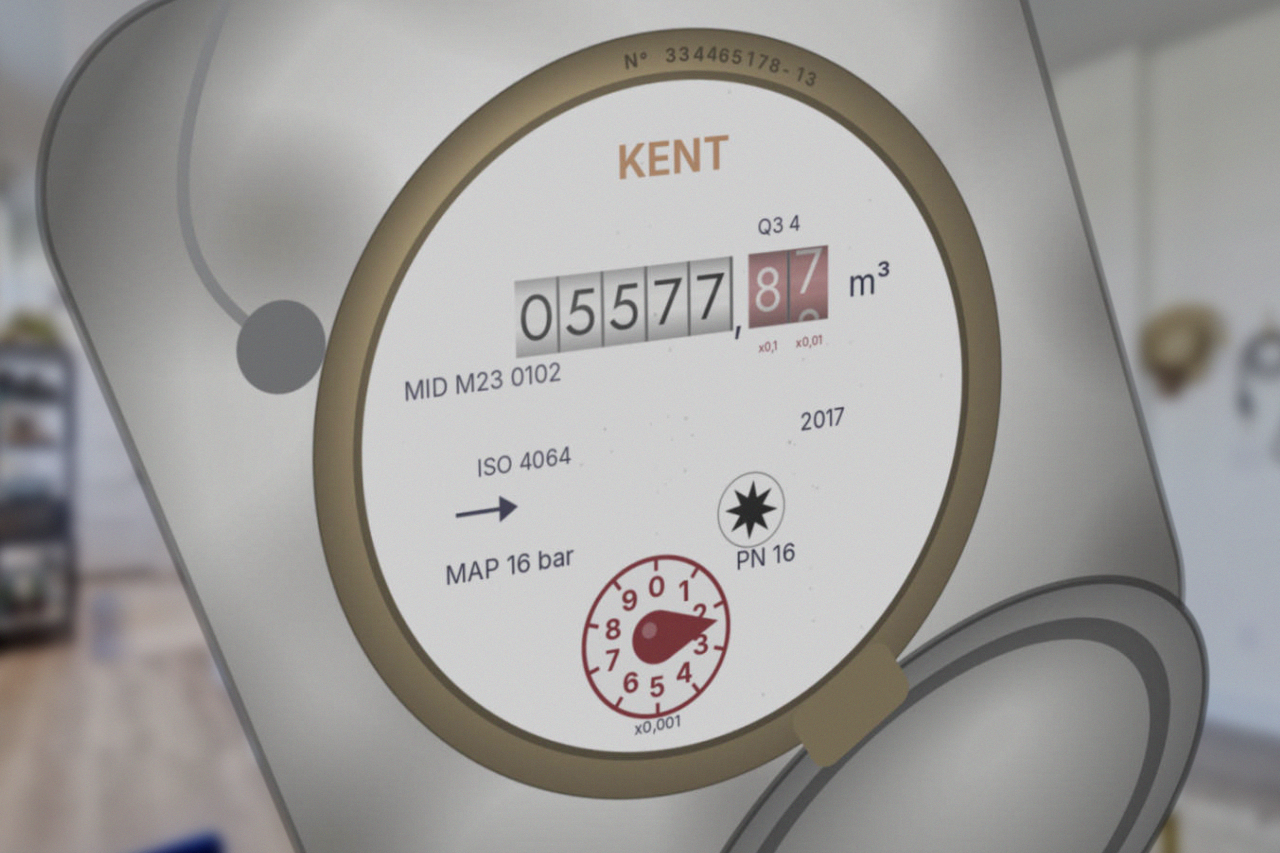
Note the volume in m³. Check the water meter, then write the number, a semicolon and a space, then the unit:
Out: 5577.872; m³
